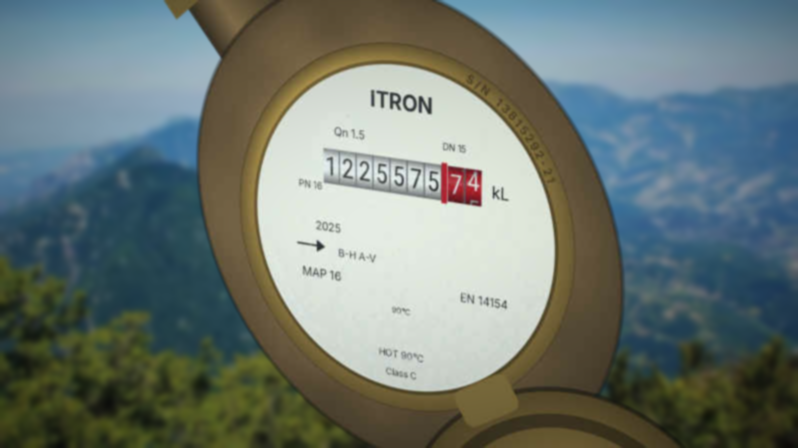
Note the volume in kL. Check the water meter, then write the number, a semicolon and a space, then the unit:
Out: 1225575.74; kL
